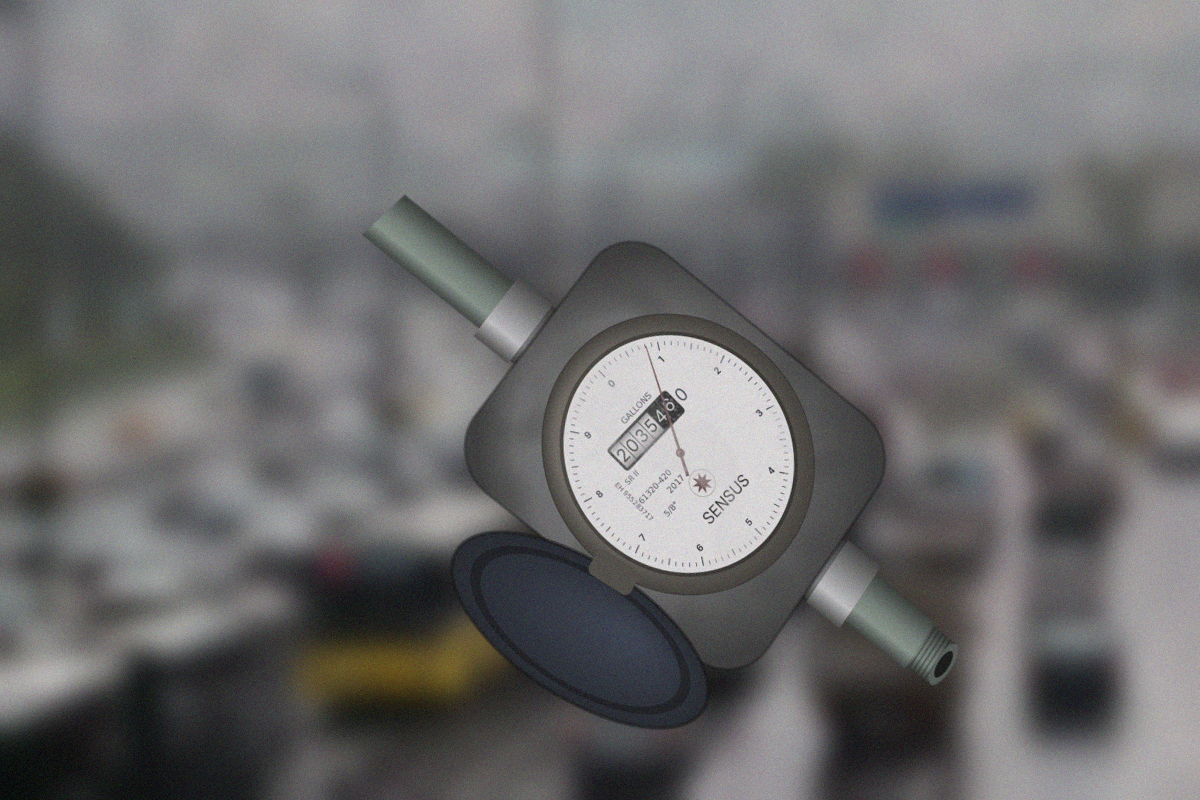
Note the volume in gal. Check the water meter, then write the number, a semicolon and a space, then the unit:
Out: 2035460.8; gal
